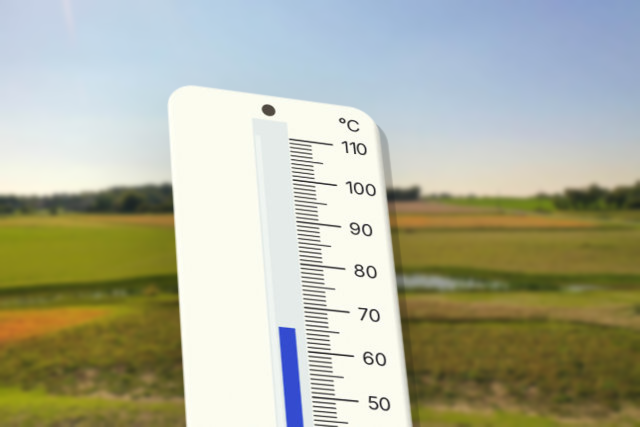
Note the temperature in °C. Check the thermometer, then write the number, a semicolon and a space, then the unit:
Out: 65; °C
